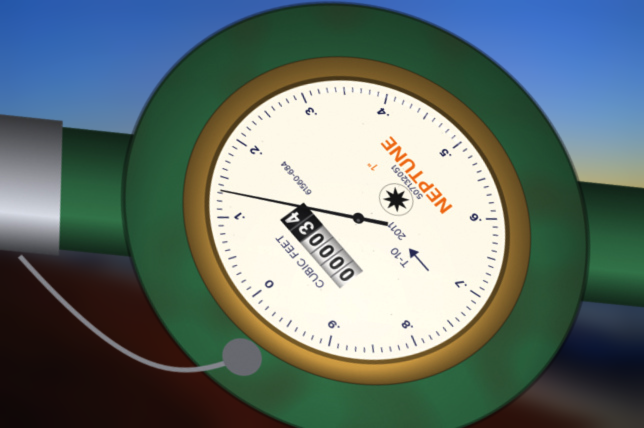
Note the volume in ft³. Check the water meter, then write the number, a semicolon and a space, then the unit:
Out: 34.13; ft³
